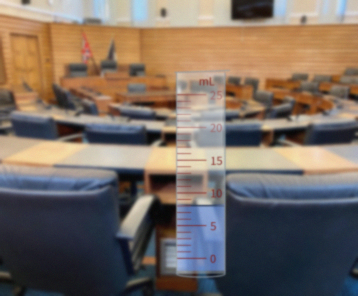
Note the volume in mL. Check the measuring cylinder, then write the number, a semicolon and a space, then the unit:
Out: 8; mL
